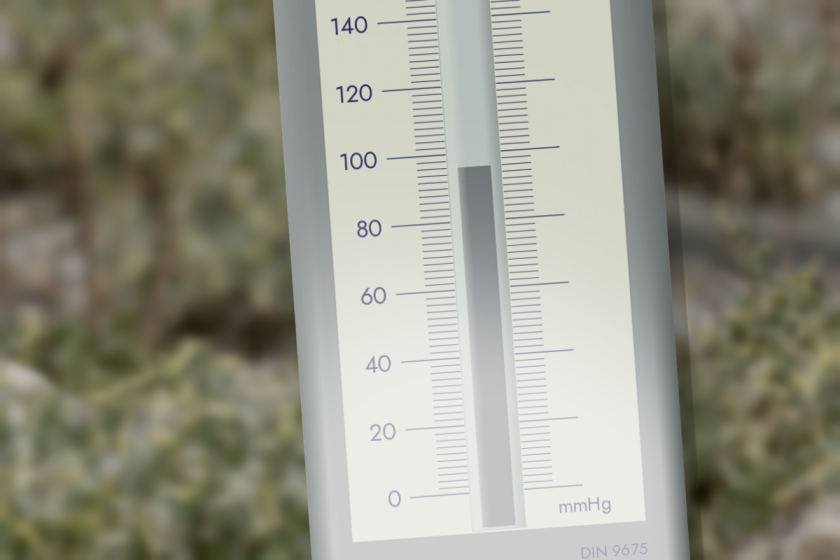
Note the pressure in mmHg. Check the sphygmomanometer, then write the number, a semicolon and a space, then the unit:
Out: 96; mmHg
